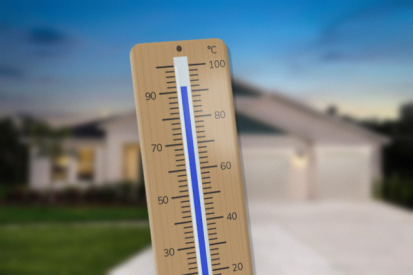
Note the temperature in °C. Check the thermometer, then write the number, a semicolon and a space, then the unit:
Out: 92; °C
